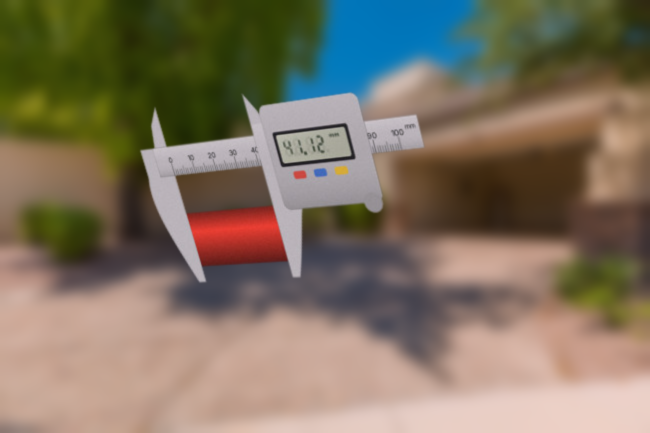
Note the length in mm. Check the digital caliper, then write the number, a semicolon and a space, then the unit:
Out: 41.12; mm
